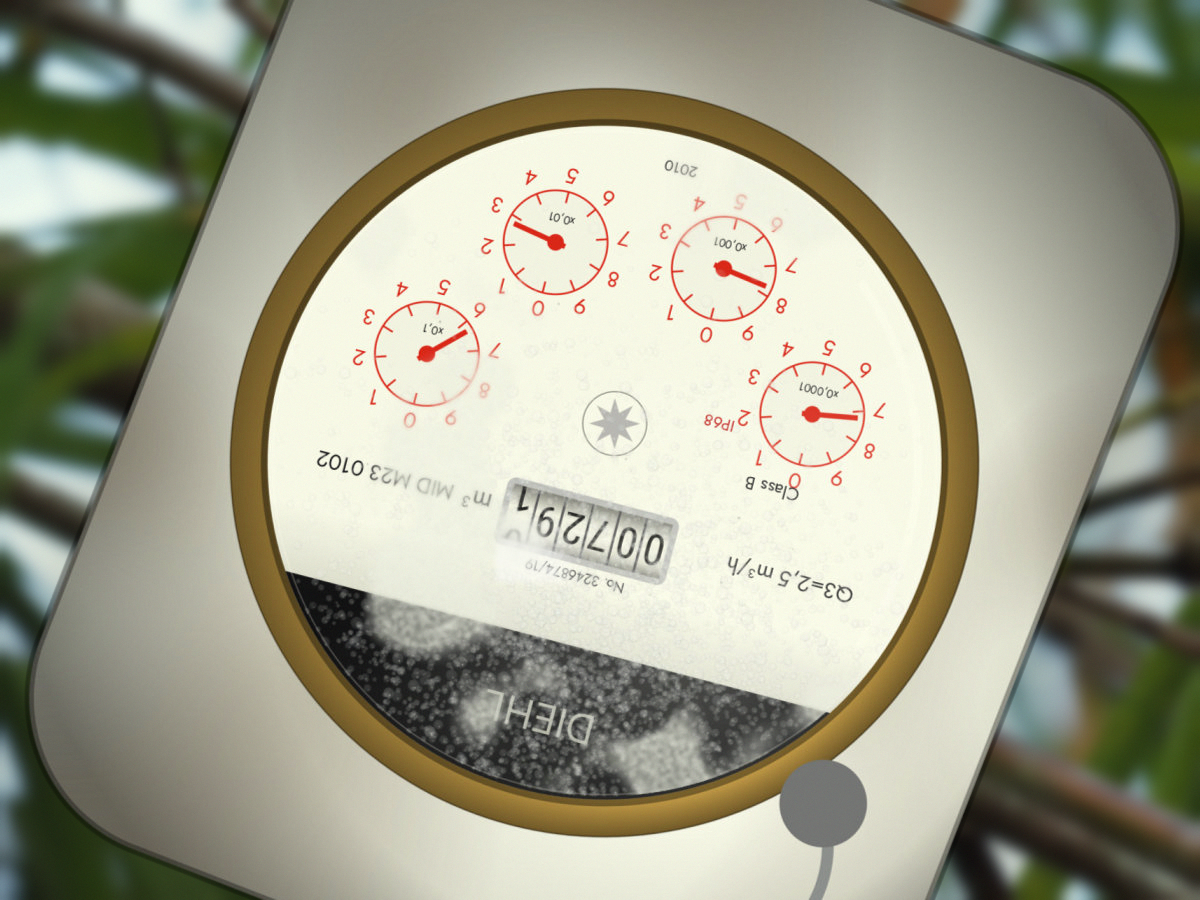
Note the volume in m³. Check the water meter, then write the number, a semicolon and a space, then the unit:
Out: 7290.6277; m³
